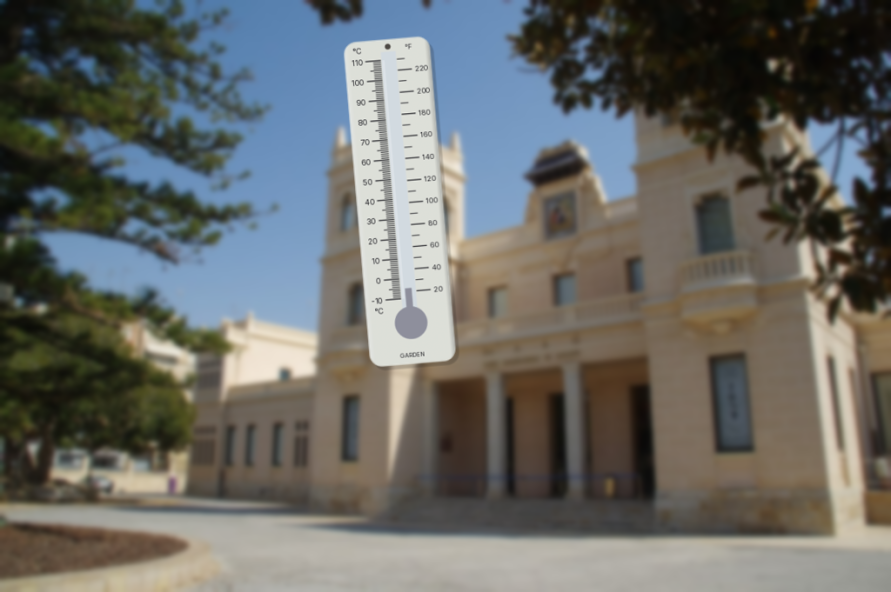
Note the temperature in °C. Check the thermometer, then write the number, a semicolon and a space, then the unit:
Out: -5; °C
